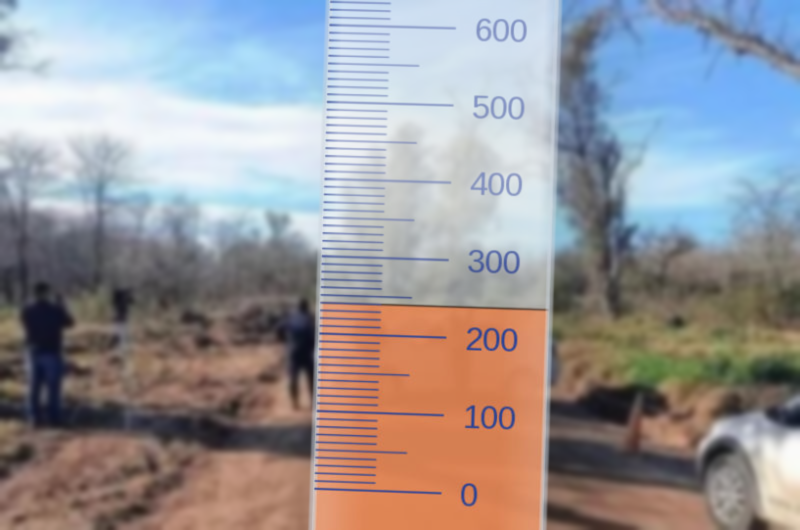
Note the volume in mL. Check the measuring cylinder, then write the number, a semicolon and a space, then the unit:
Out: 240; mL
